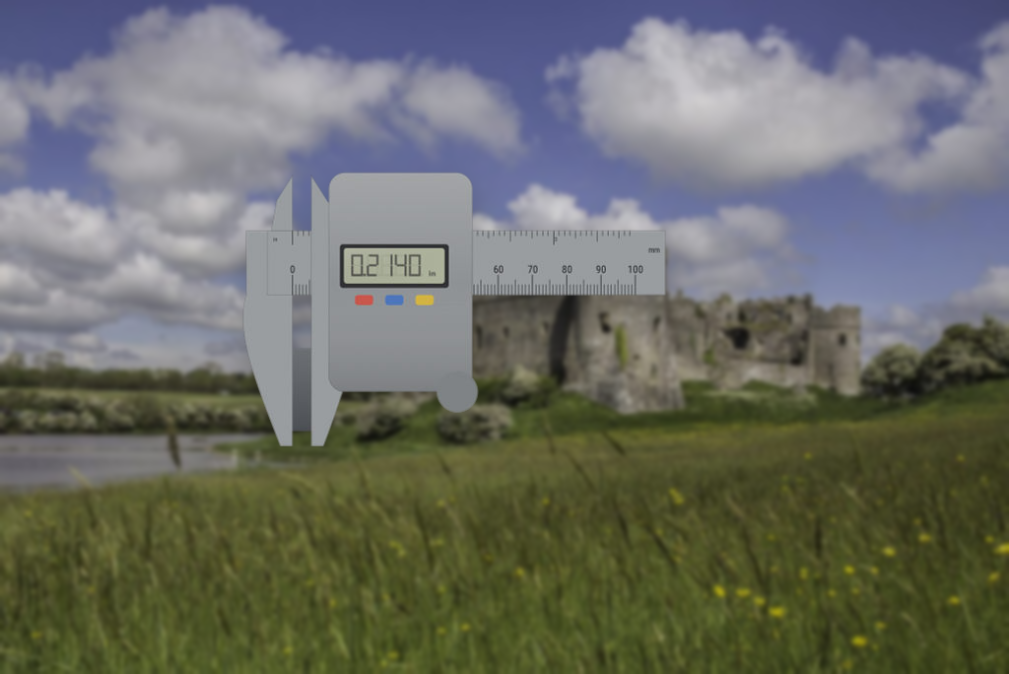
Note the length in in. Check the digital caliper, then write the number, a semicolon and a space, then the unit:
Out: 0.2140; in
